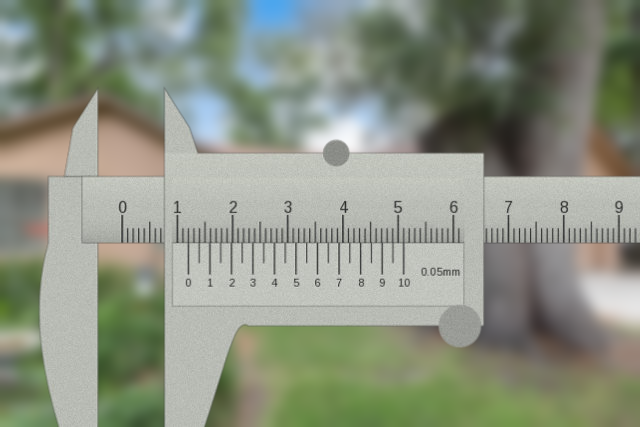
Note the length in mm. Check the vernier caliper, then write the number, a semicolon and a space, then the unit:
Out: 12.0; mm
